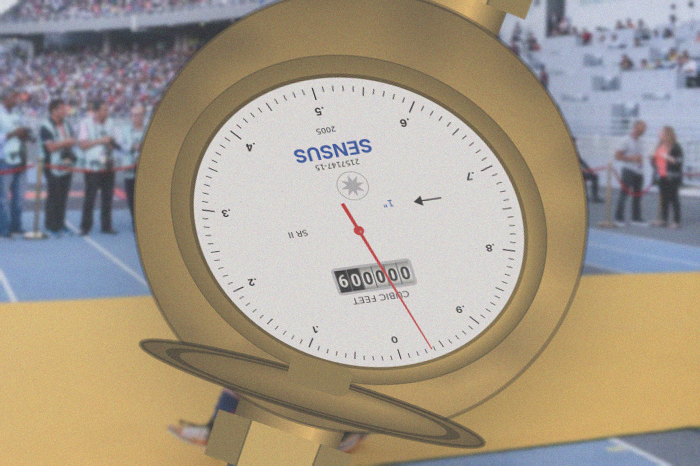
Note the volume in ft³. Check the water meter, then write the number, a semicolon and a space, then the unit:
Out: 8.96; ft³
